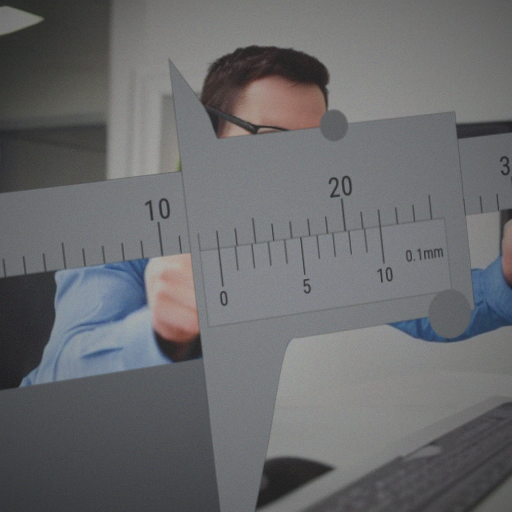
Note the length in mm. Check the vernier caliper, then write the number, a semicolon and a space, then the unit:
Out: 13.0; mm
